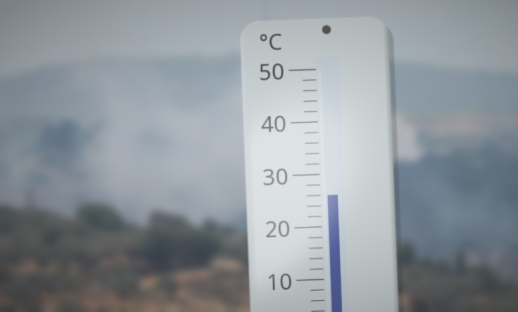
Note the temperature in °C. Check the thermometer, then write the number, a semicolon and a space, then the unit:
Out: 26; °C
